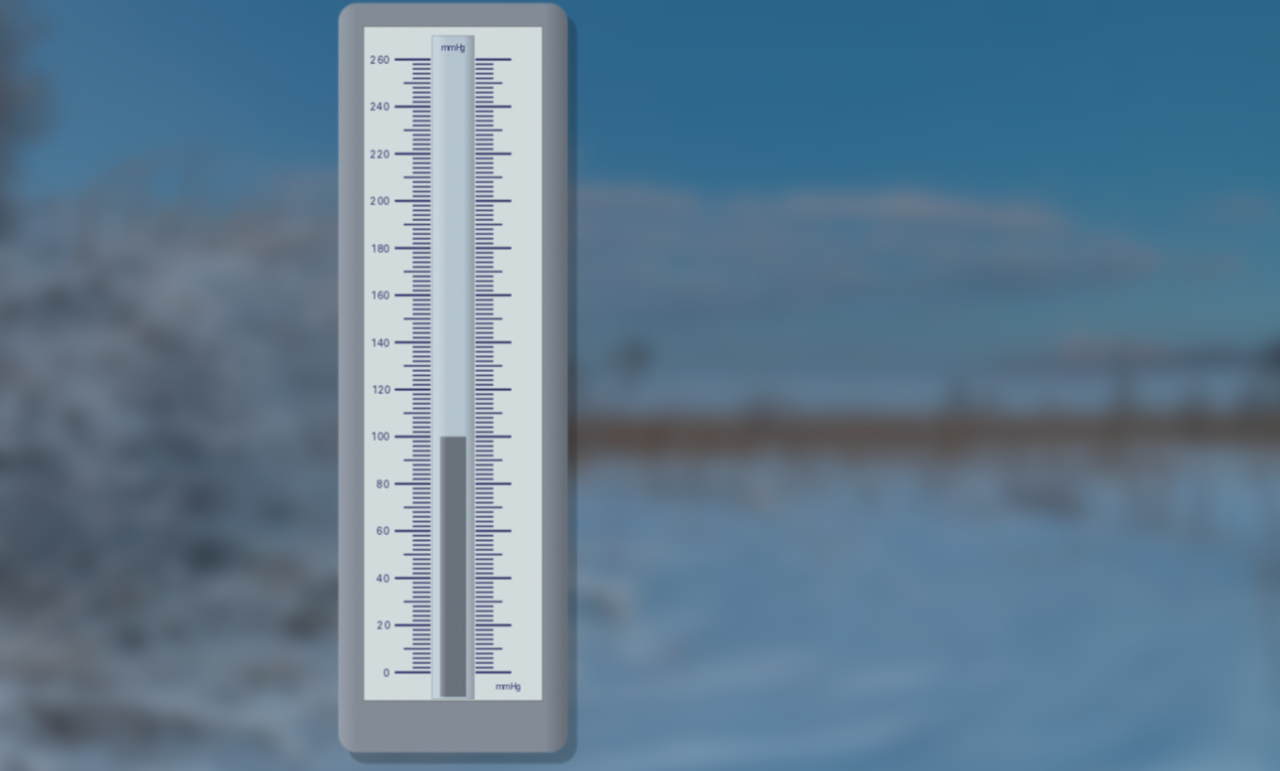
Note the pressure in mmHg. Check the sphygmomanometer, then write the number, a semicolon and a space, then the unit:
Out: 100; mmHg
